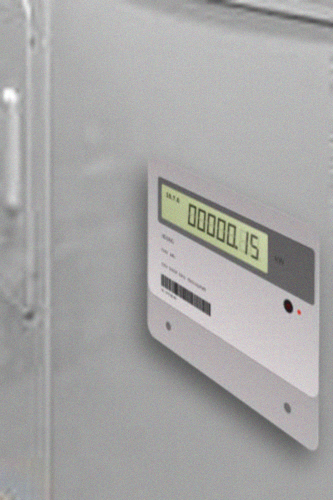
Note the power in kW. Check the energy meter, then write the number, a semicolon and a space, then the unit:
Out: 0.15; kW
